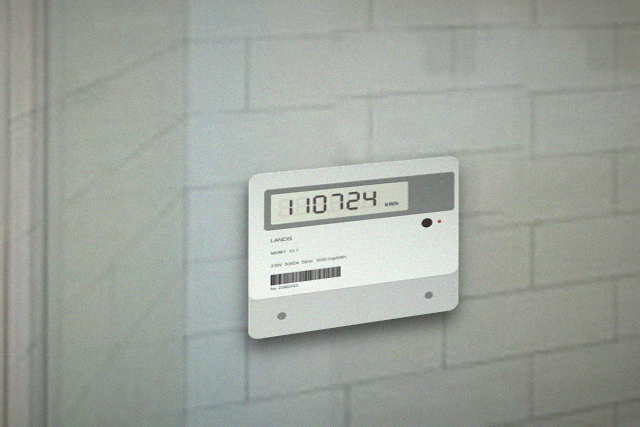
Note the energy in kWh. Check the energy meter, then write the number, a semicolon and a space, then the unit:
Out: 110724; kWh
